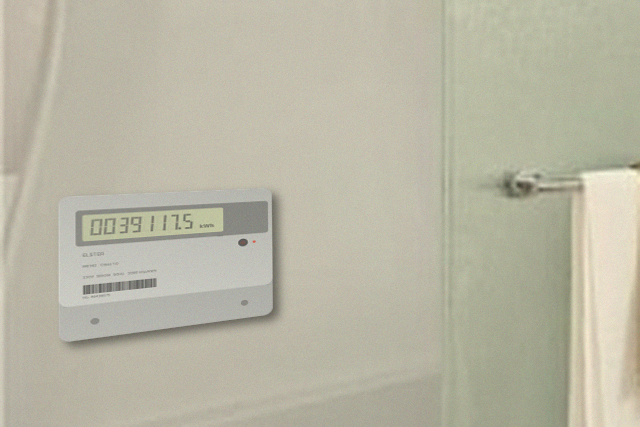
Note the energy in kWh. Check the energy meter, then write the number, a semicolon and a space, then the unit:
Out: 39117.5; kWh
